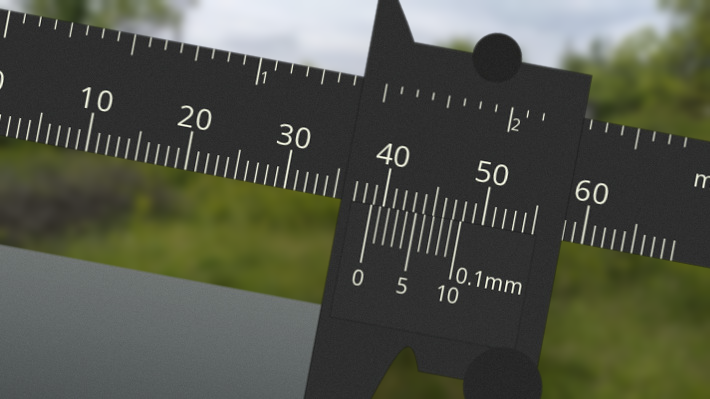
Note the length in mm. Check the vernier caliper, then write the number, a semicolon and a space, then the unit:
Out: 38.8; mm
